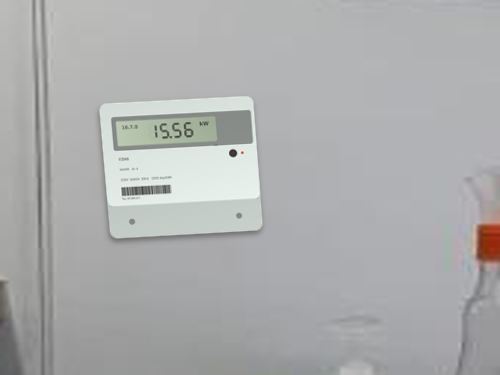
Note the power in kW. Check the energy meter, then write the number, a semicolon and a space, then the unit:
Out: 15.56; kW
